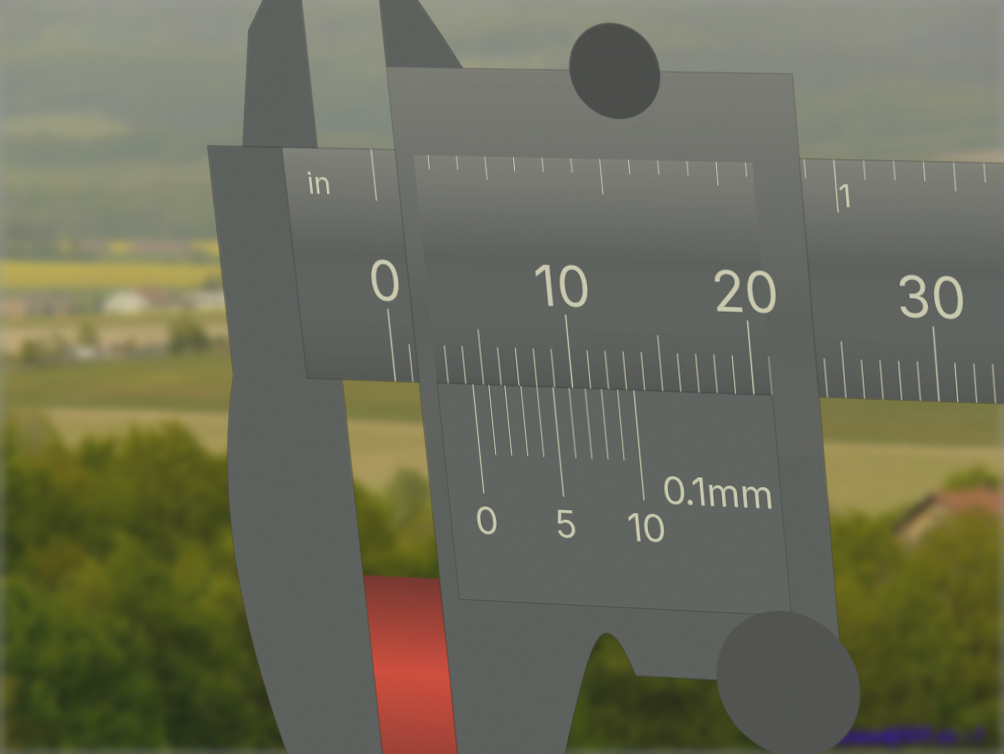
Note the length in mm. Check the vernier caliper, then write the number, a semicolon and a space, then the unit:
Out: 4.4; mm
